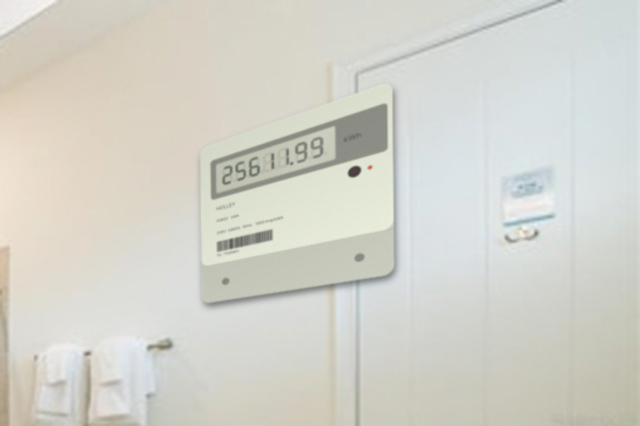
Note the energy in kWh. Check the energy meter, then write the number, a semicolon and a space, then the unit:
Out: 25611.99; kWh
